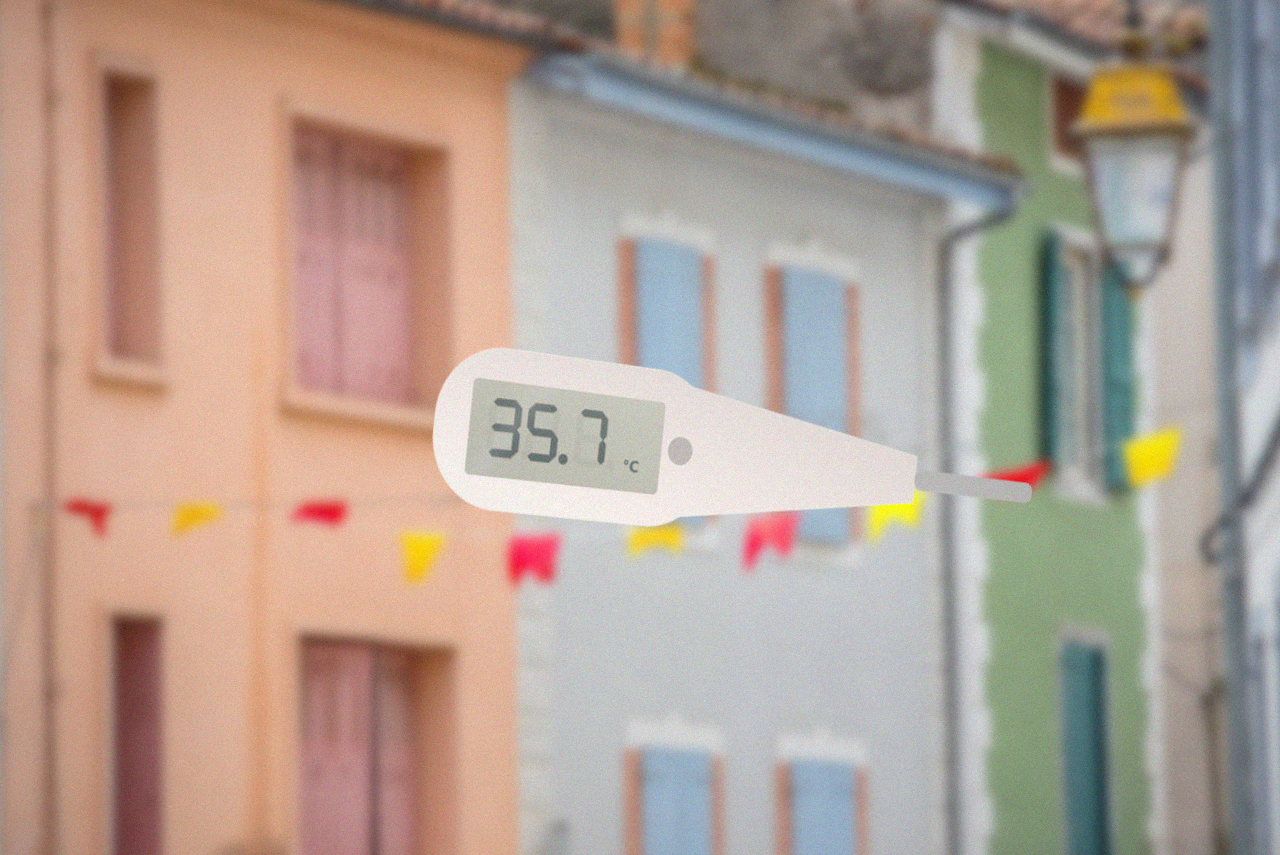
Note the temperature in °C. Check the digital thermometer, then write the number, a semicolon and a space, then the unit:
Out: 35.7; °C
